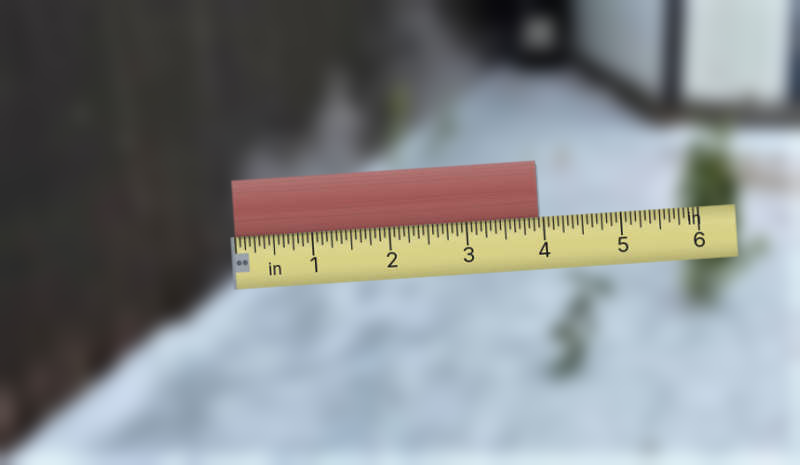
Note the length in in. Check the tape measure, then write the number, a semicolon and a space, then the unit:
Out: 3.9375; in
